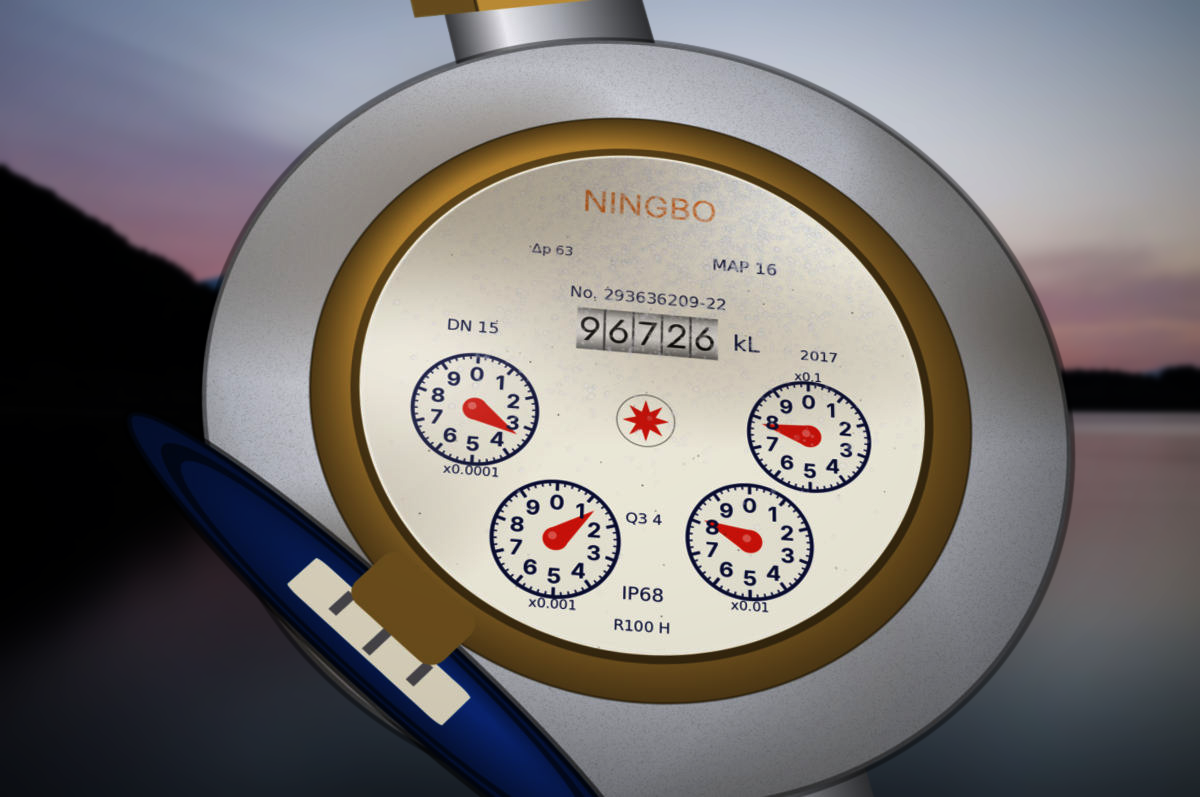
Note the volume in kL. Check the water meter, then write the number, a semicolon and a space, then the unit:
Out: 96726.7813; kL
